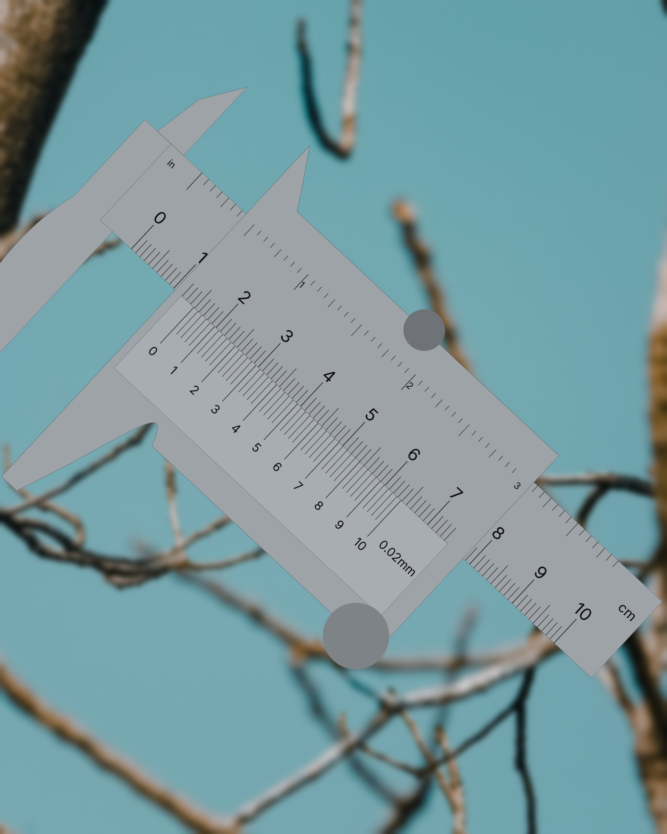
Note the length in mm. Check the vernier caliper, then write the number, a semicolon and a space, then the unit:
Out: 14.8; mm
